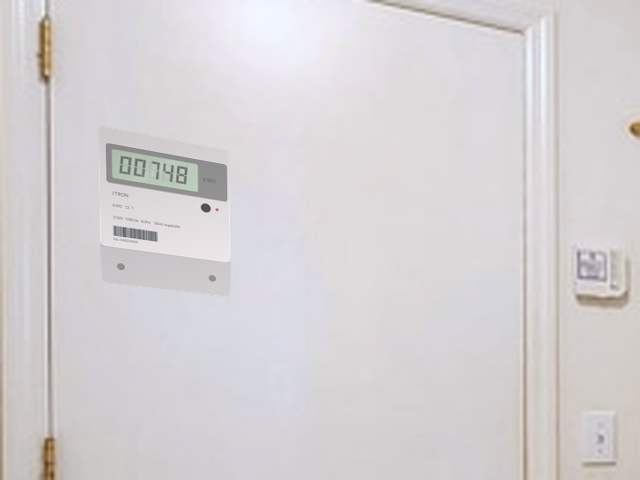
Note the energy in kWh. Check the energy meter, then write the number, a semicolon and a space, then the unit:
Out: 748; kWh
